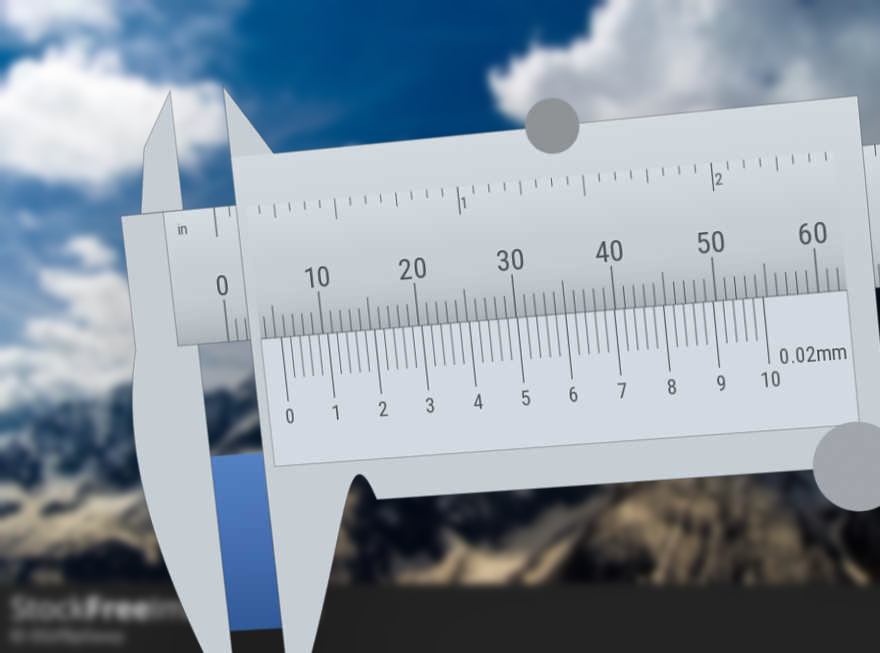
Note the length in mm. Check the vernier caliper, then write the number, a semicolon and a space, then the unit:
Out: 5.6; mm
